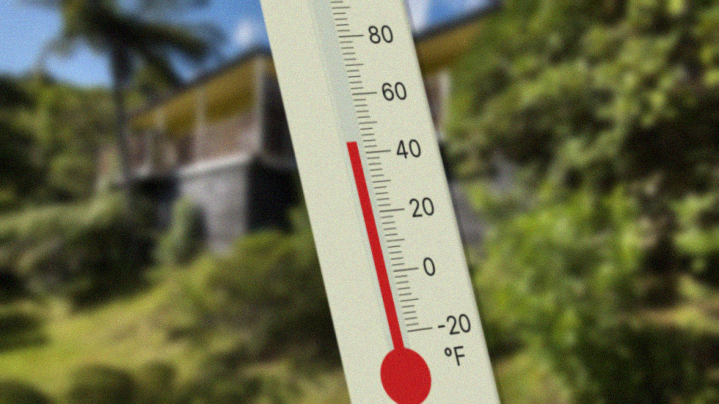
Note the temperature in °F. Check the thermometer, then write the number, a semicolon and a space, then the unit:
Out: 44; °F
